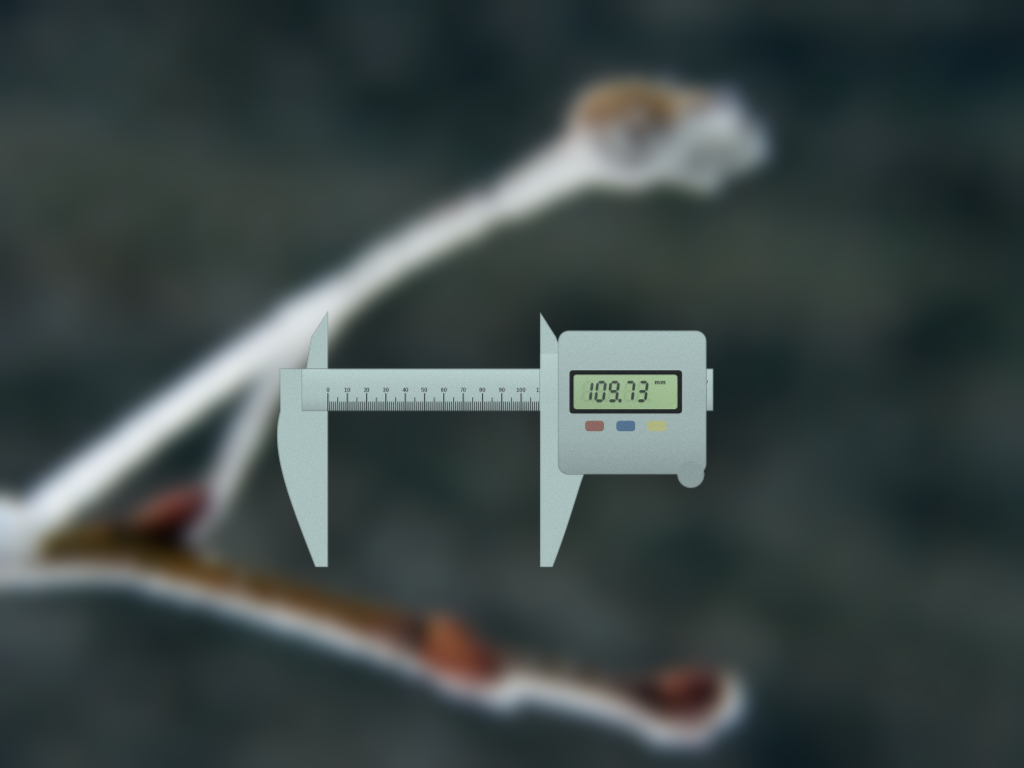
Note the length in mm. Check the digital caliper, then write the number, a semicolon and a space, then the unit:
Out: 109.73; mm
